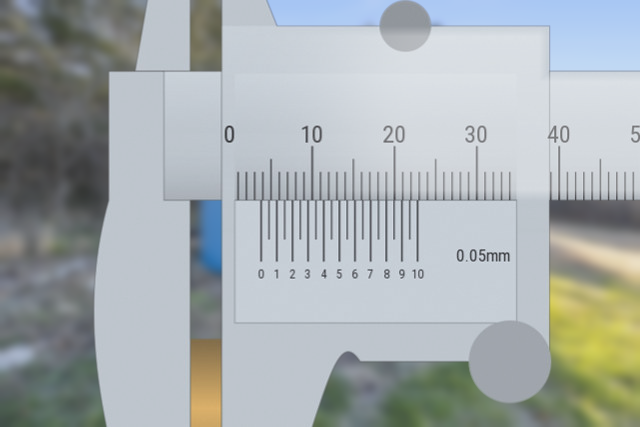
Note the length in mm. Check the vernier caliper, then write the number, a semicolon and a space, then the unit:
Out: 3.8; mm
